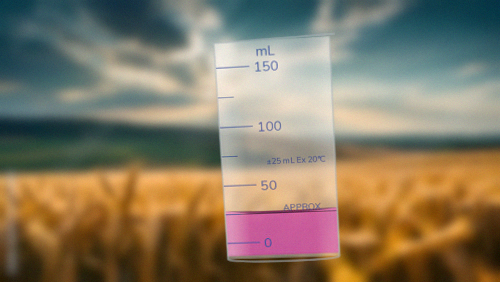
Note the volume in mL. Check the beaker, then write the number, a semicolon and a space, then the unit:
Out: 25; mL
